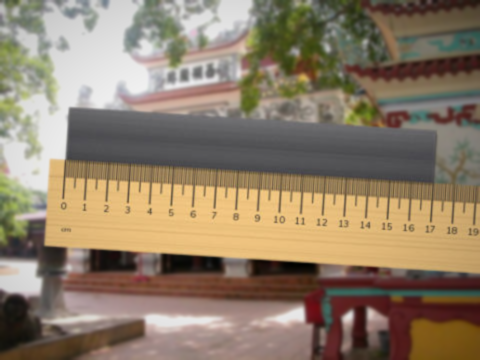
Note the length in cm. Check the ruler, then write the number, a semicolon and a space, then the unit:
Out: 17; cm
